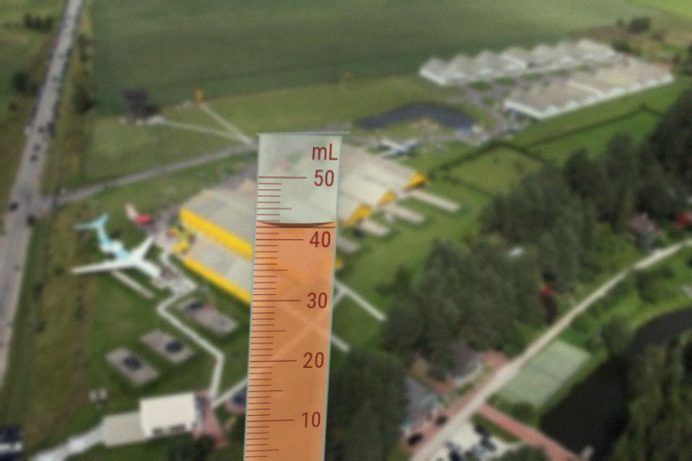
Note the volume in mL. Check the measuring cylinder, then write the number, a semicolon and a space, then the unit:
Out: 42; mL
